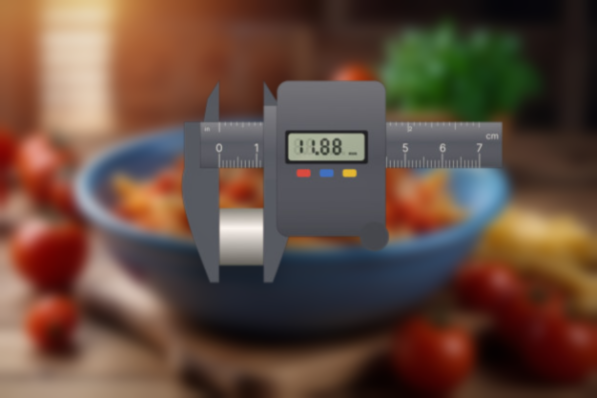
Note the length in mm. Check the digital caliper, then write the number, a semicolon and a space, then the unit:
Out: 11.88; mm
